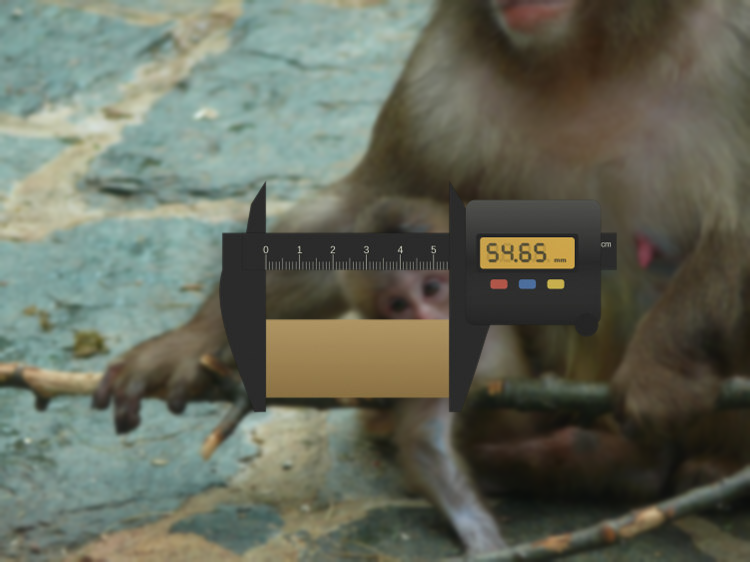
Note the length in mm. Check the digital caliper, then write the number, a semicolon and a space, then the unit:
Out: 54.65; mm
